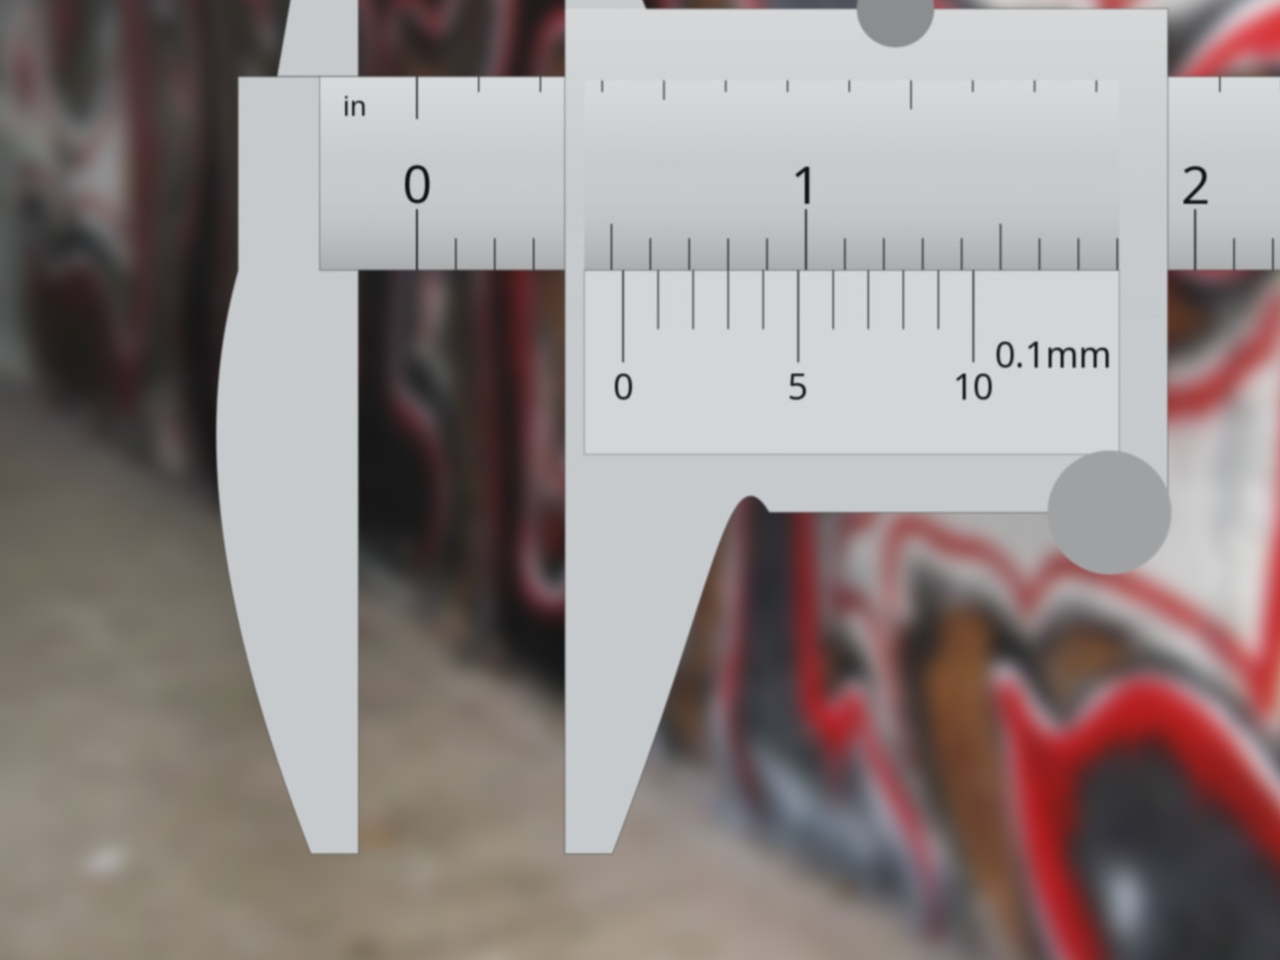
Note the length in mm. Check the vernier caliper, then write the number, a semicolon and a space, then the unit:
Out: 5.3; mm
